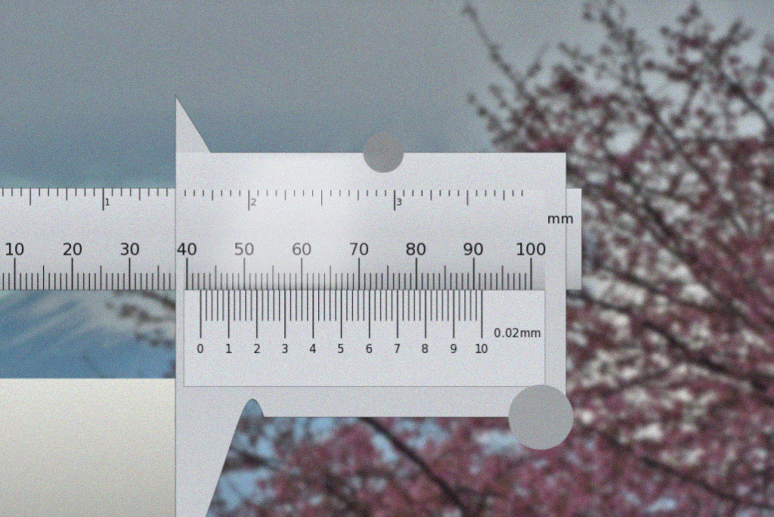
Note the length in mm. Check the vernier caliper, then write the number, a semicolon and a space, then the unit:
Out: 42.4; mm
